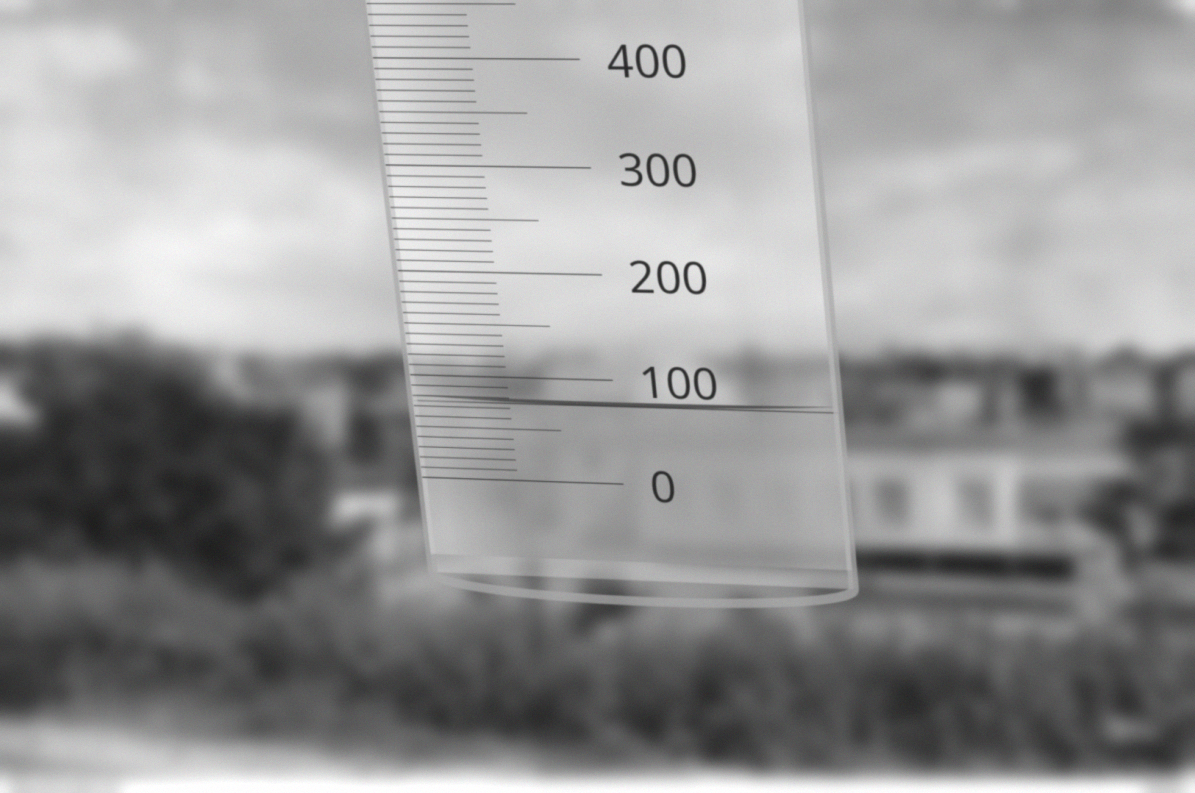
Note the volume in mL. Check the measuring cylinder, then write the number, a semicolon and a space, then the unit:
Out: 75; mL
